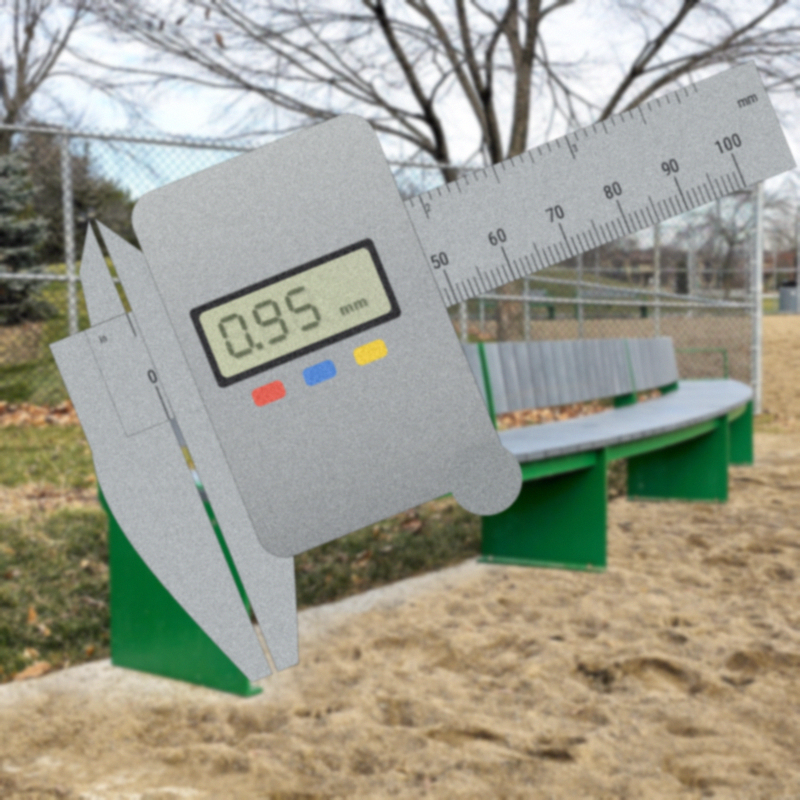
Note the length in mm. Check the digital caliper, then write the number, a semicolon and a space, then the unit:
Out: 0.95; mm
